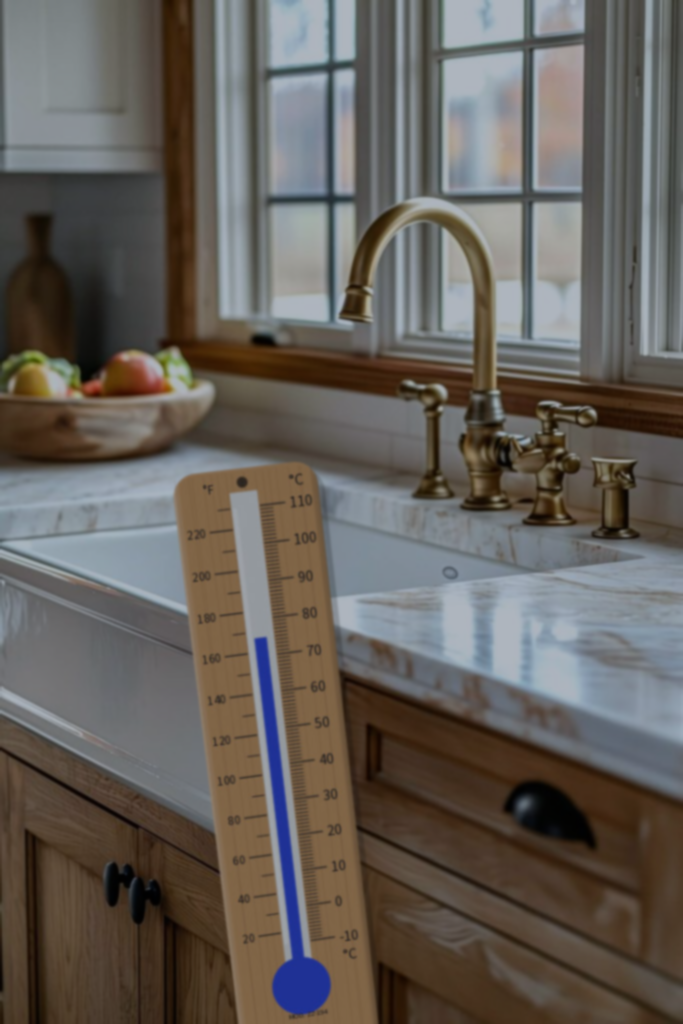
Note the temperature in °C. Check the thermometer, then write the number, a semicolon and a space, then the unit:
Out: 75; °C
